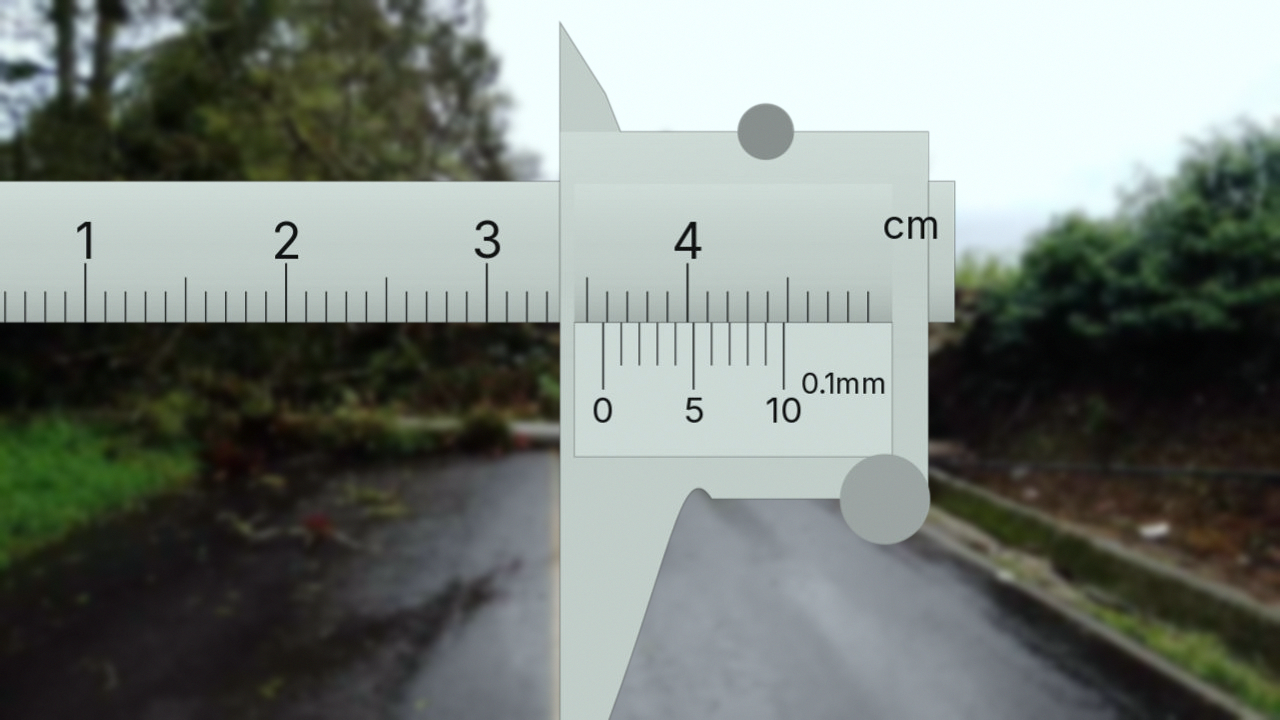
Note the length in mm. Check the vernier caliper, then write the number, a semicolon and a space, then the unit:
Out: 35.8; mm
